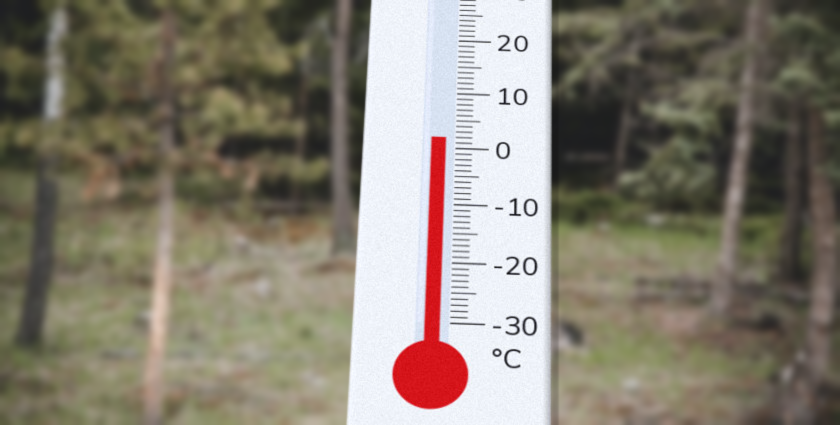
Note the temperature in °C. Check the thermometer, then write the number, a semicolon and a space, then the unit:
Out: 2; °C
